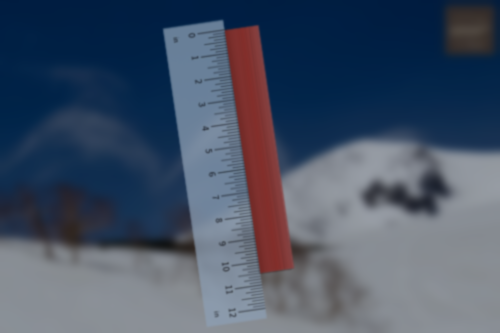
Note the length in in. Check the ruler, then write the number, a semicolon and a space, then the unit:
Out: 10.5; in
